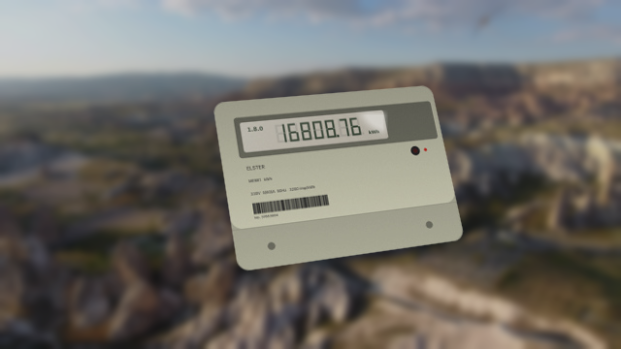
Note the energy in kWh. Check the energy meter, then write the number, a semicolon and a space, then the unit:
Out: 16808.76; kWh
